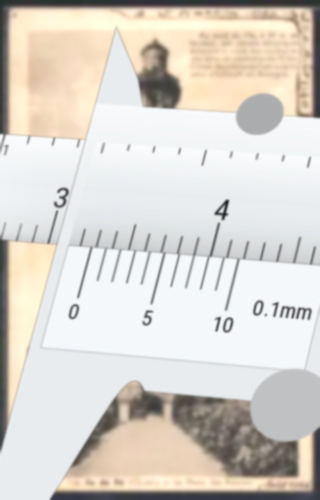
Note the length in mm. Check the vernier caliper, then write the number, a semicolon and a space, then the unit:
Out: 32.7; mm
